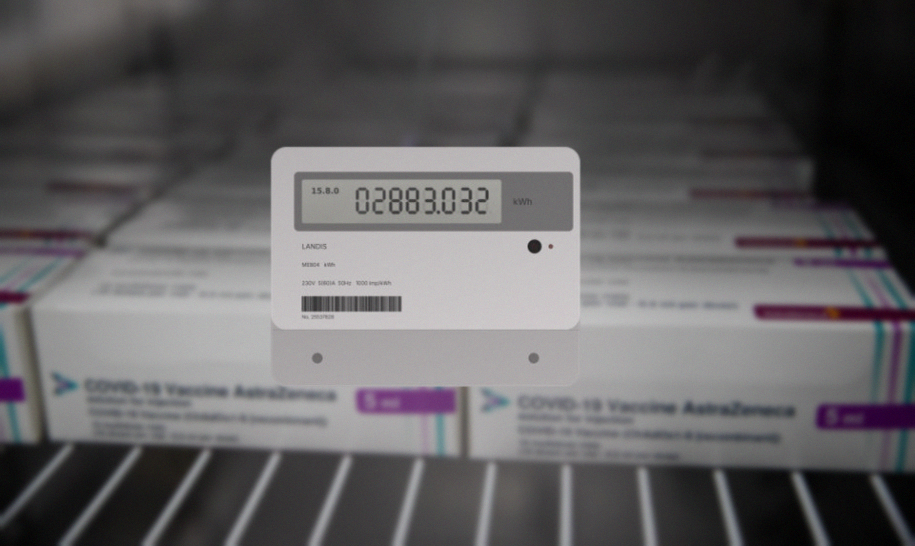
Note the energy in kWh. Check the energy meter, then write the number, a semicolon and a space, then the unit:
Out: 2883.032; kWh
